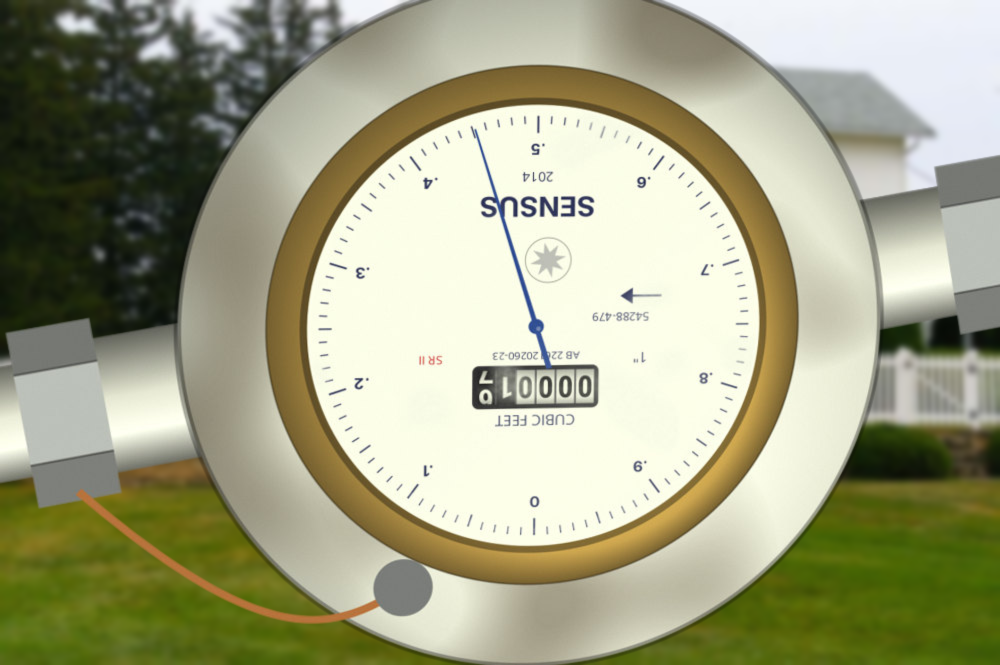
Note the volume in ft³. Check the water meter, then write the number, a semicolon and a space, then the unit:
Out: 16.45; ft³
